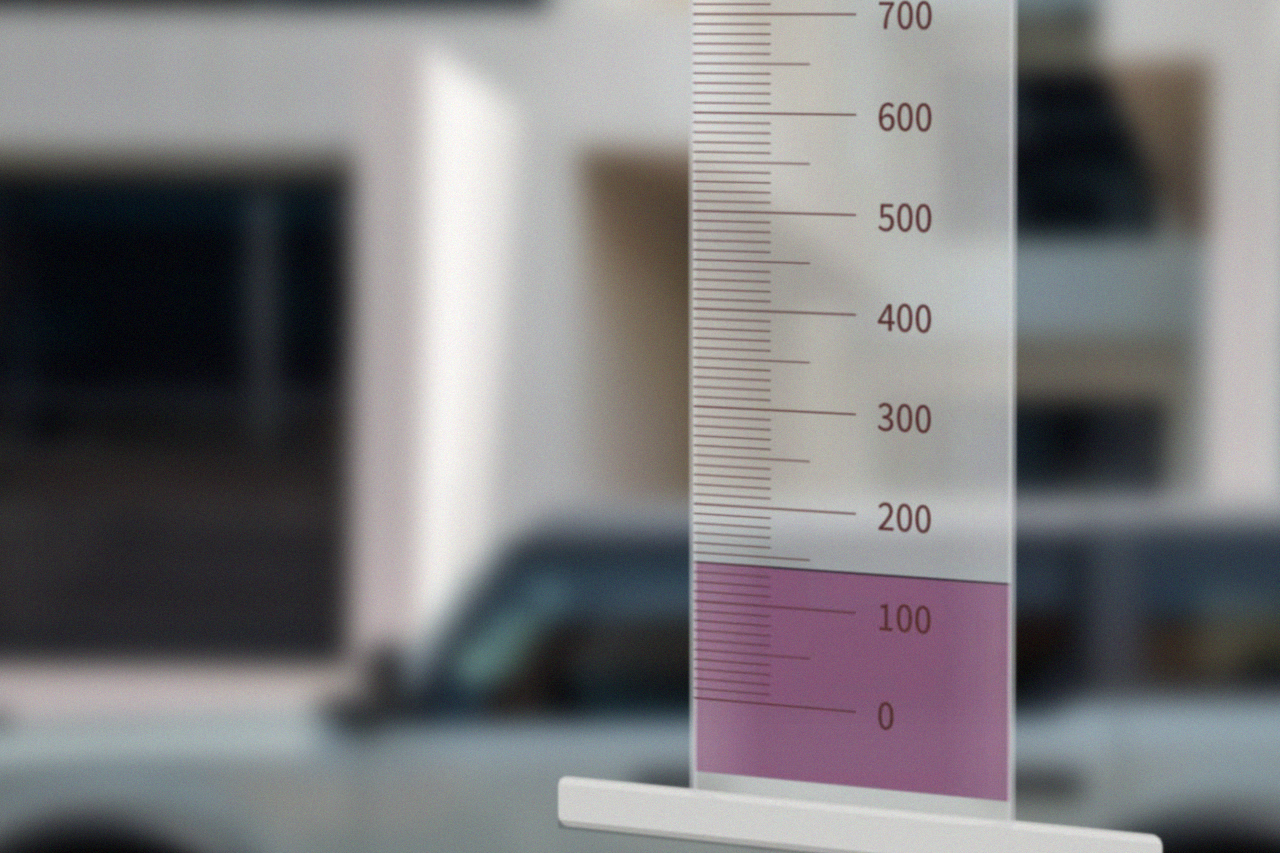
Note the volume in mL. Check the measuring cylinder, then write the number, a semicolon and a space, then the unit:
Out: 140; mL
